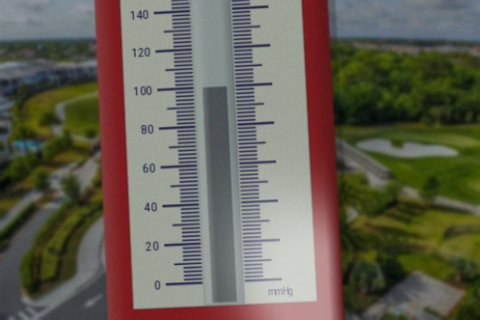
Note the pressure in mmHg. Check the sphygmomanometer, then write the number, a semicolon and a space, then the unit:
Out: 100; mmHg
